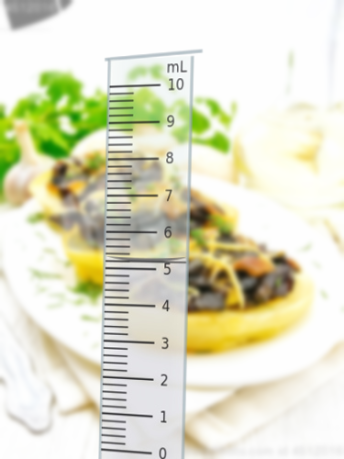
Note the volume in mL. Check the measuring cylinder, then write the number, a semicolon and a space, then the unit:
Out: 5.2; mL
